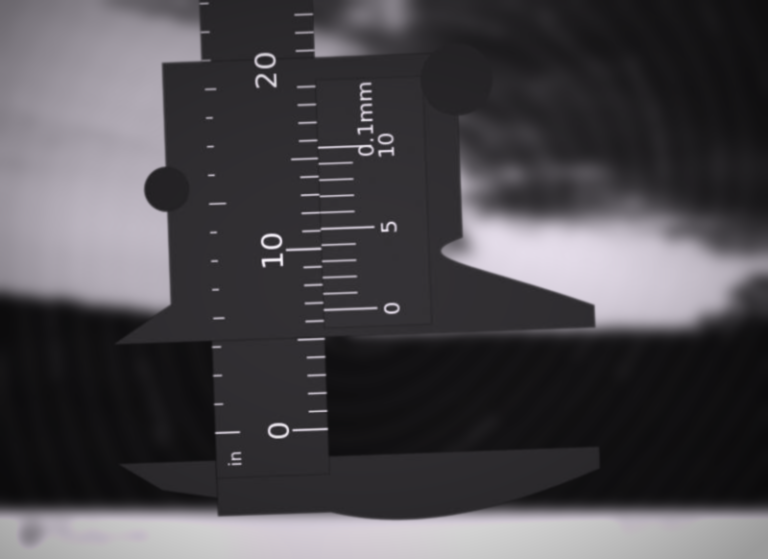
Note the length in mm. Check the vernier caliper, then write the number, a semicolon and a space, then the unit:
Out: 6.6; mm
